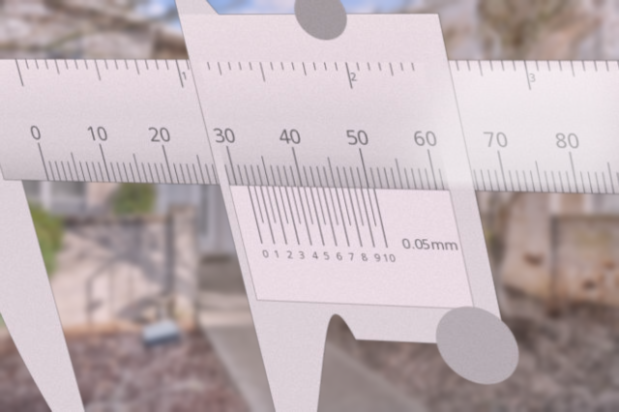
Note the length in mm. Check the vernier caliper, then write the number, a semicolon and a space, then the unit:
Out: 31.8; mm
